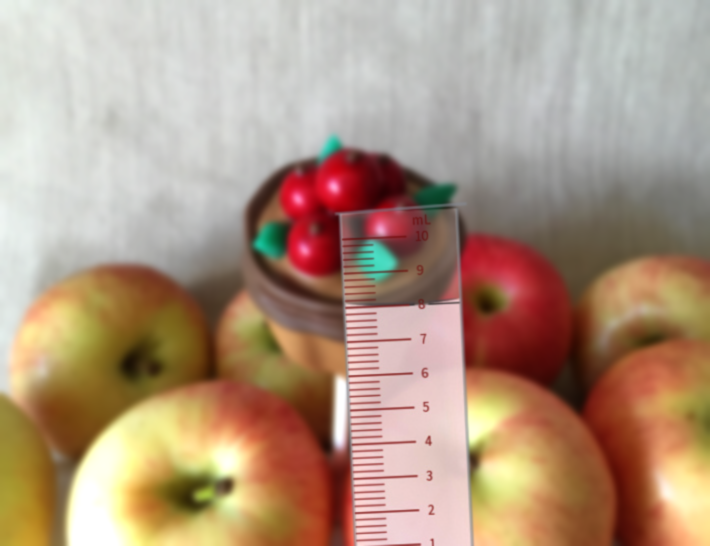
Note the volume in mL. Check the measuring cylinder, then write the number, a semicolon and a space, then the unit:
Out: 8; mL
